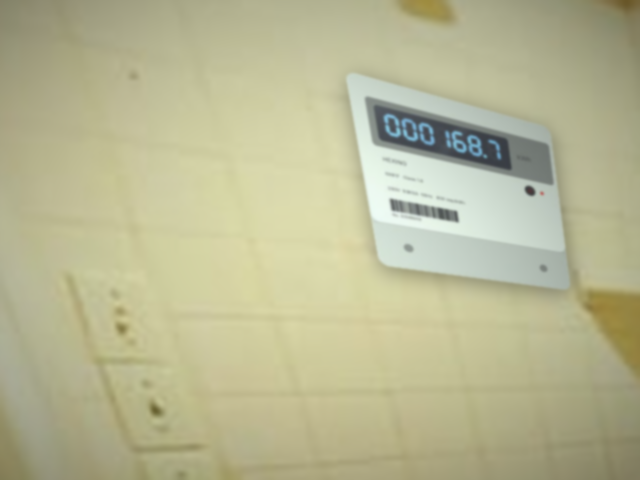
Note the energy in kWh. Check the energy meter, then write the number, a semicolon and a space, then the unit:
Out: 168.7; kWh
